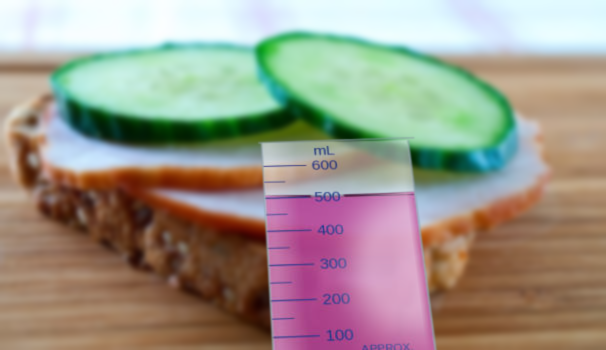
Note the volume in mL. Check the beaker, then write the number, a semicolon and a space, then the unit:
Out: 500; mL
